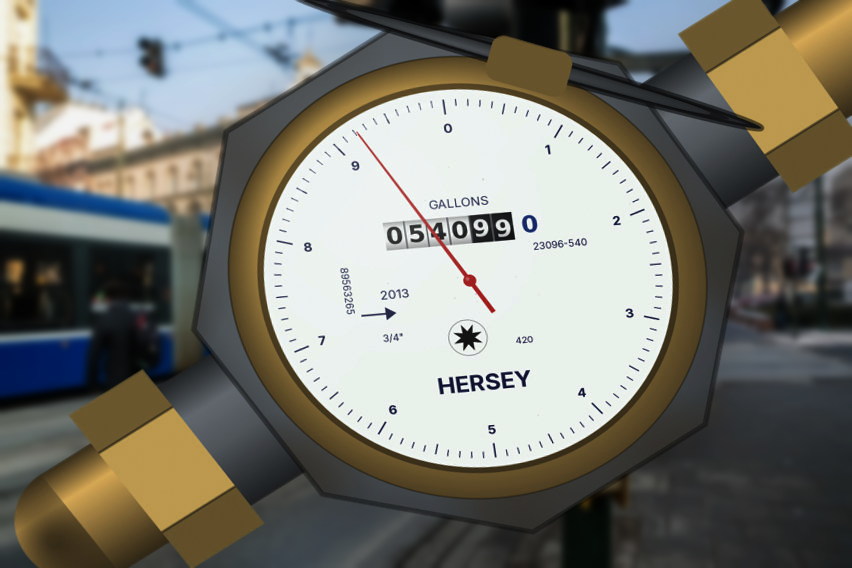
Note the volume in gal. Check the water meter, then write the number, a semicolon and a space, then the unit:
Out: 540989.2; gal
